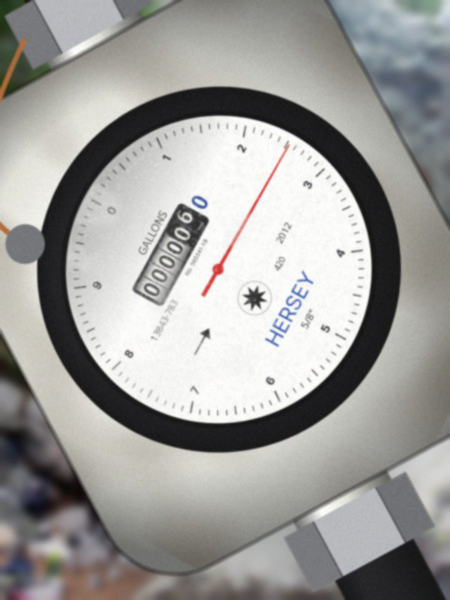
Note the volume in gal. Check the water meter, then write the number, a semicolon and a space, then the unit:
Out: 62.5; gal
